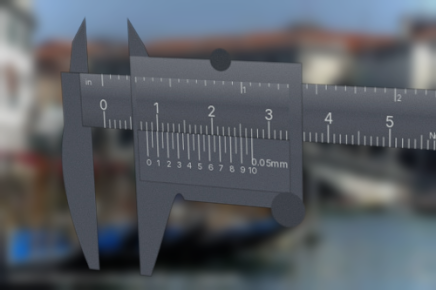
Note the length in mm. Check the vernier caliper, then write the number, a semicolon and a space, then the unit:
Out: 8.0; mm
